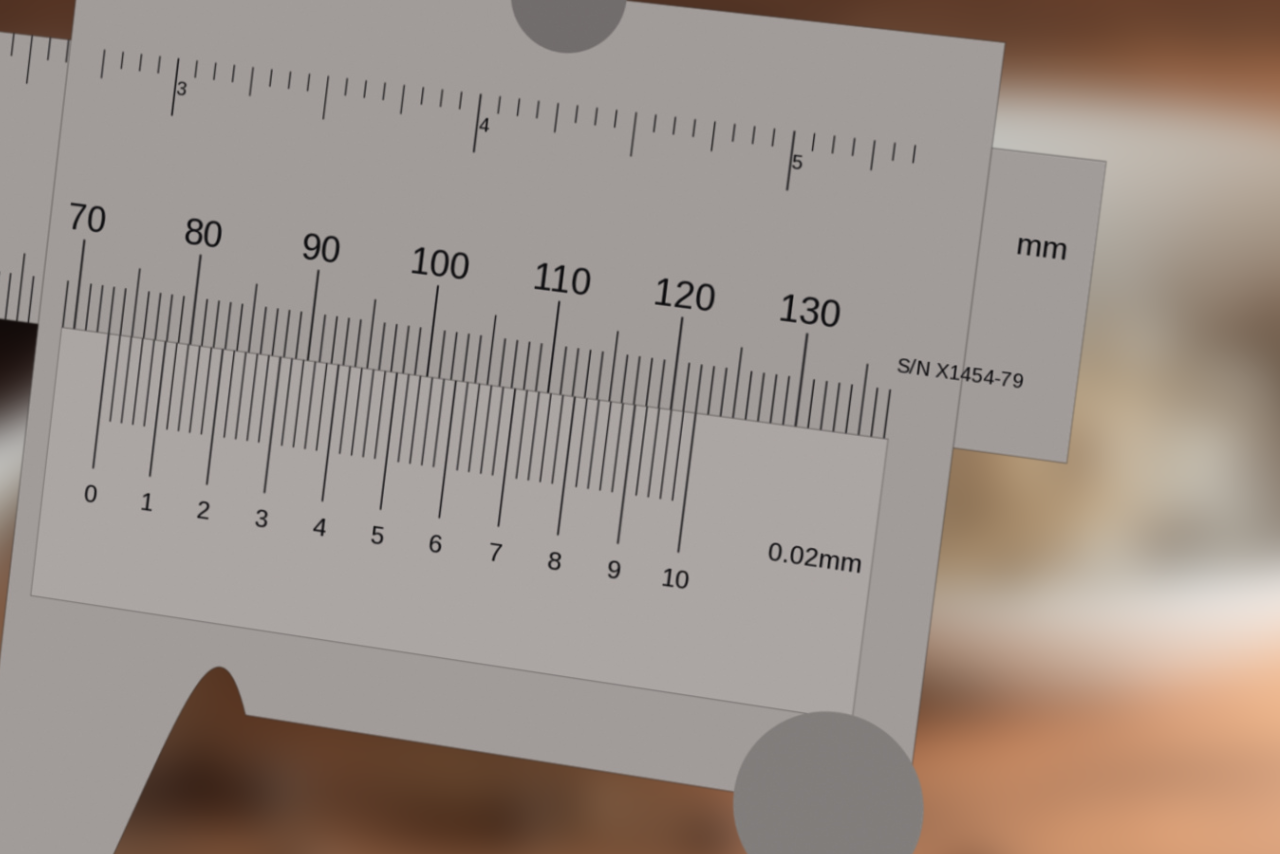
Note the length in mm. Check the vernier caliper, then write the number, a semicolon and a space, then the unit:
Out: 73.0; mm
